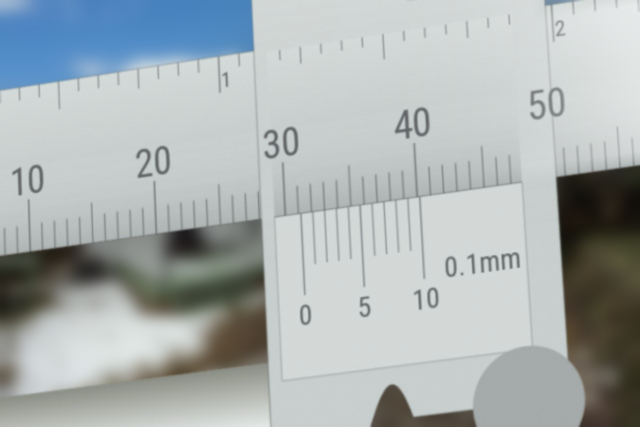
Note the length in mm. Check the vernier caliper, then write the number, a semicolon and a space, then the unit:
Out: 31.2; mm
